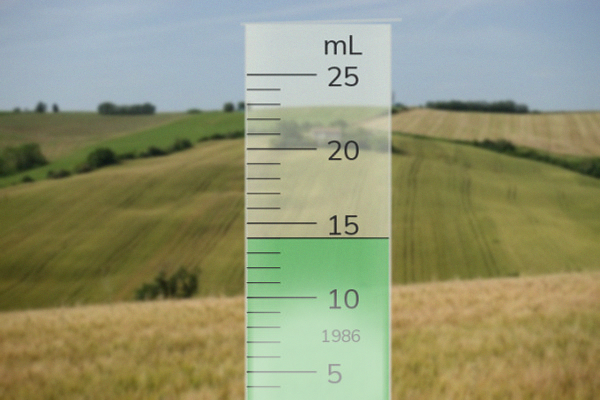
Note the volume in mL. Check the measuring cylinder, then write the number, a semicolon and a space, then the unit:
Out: 14; mL
